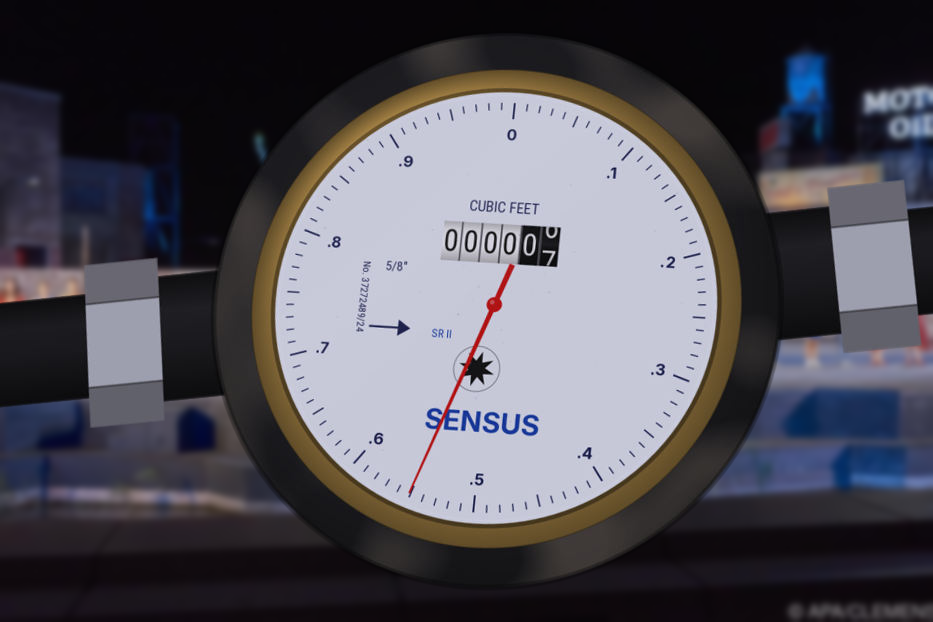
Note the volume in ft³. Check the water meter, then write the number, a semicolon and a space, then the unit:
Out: 6.55; ft³
